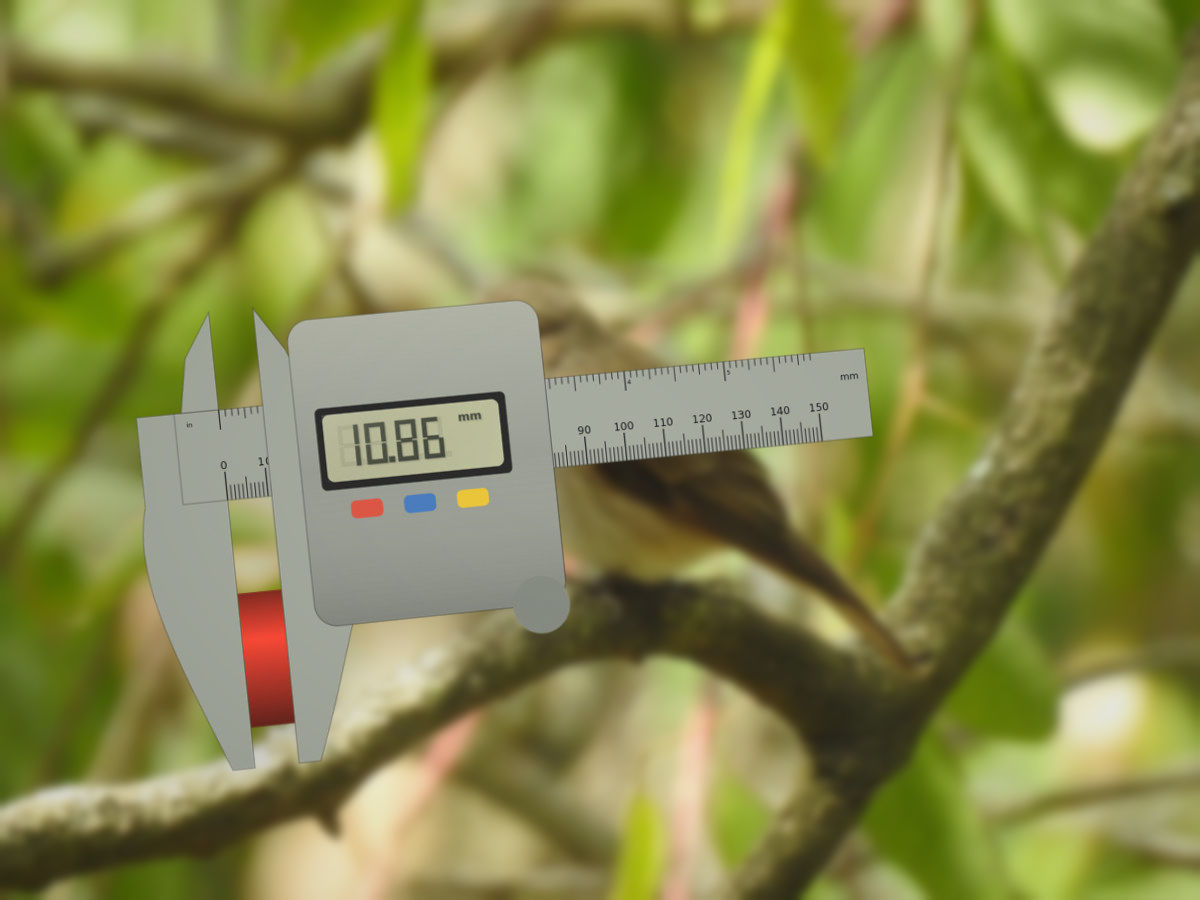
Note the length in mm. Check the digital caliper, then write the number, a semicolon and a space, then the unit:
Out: 10.86; mm
